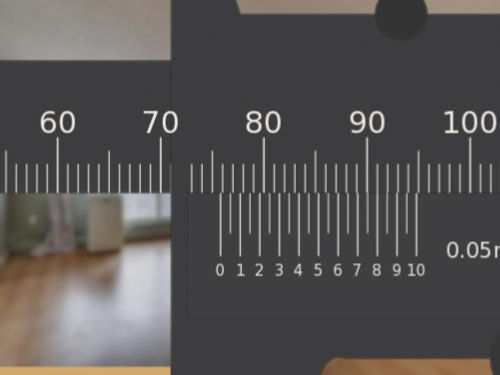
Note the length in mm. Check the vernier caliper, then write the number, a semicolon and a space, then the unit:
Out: 75.8; mm
